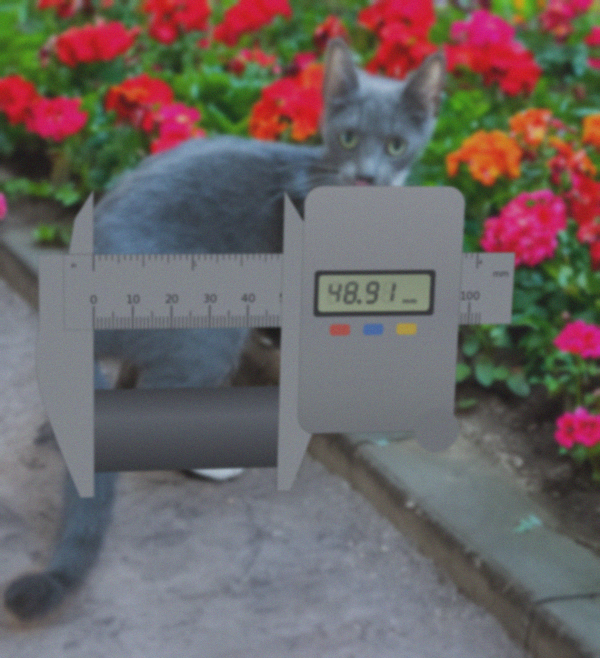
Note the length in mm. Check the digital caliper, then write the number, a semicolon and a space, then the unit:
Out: 48.91; mm
